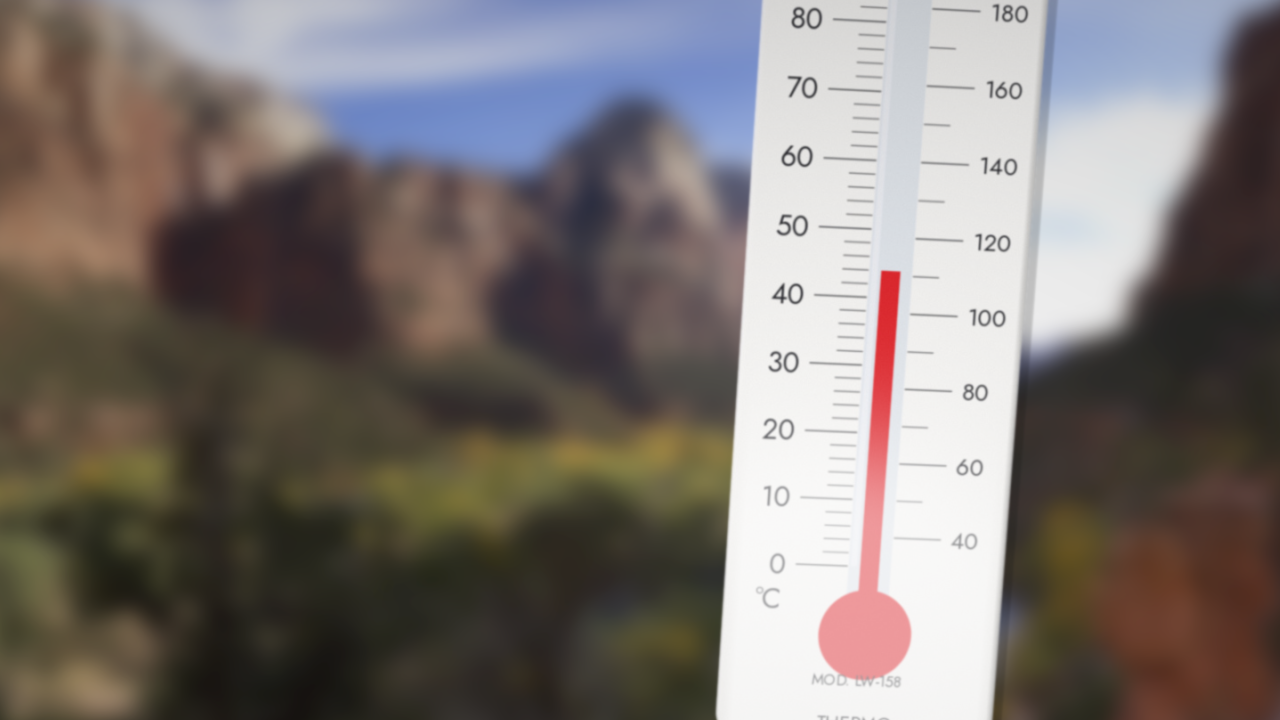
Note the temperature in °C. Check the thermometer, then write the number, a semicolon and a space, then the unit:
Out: 44; °C
